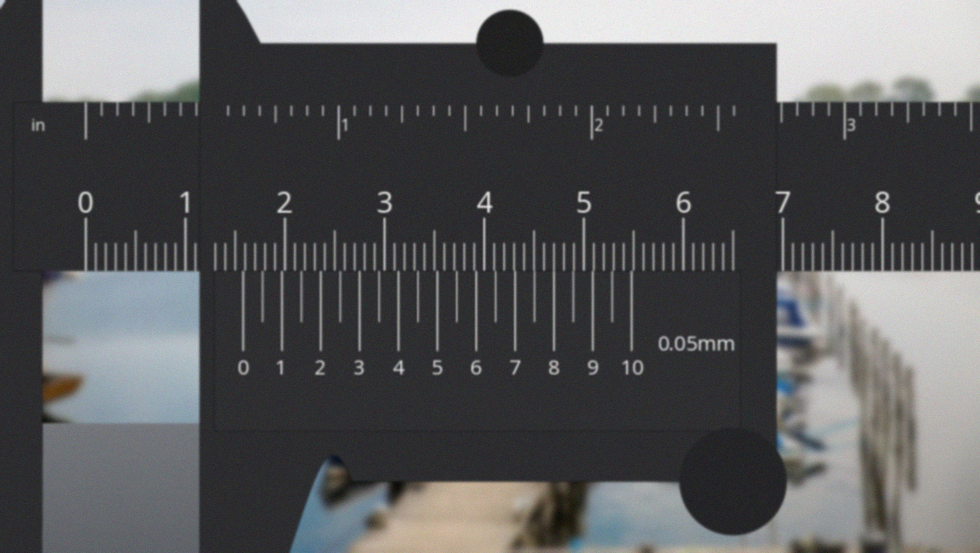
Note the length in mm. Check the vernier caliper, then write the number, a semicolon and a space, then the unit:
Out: 15.8; mm
